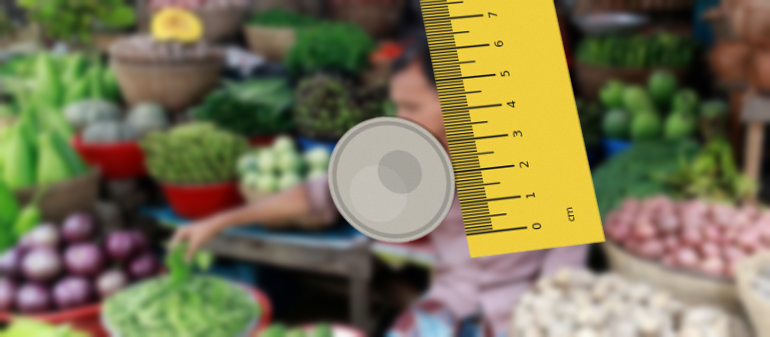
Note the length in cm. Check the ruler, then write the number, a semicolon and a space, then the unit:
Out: 4; cm
